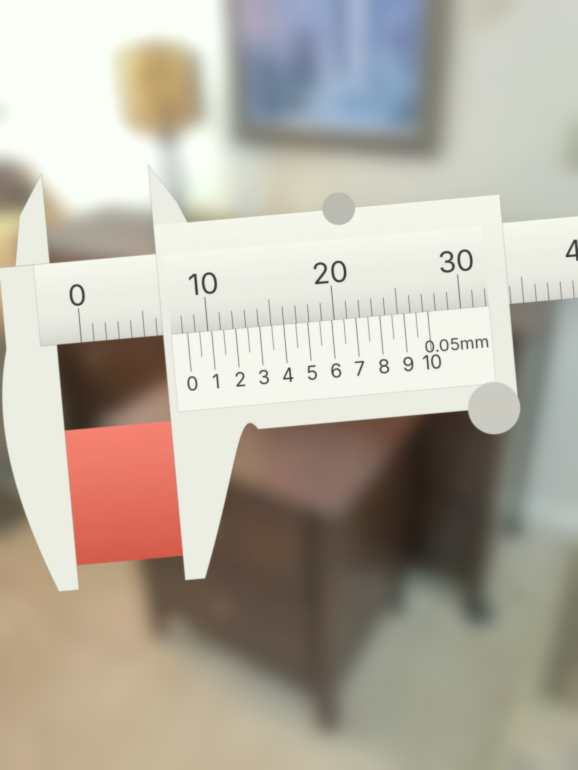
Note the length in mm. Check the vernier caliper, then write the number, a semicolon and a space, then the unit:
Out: 8.4; mm
